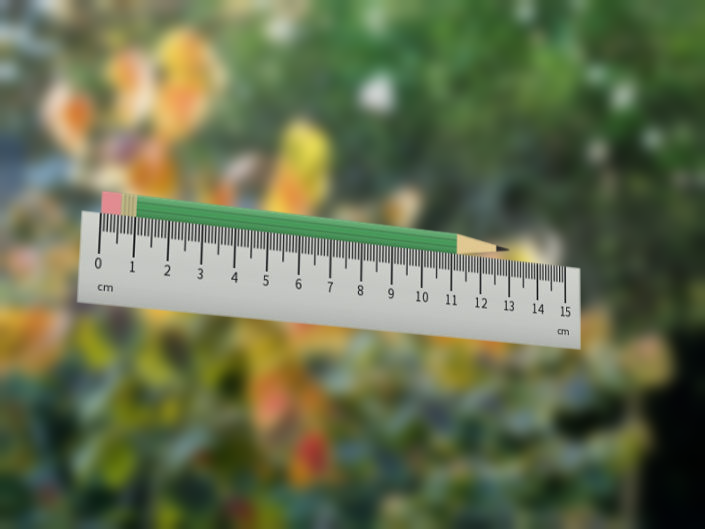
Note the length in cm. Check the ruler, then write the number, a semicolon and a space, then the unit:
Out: 13; cm
